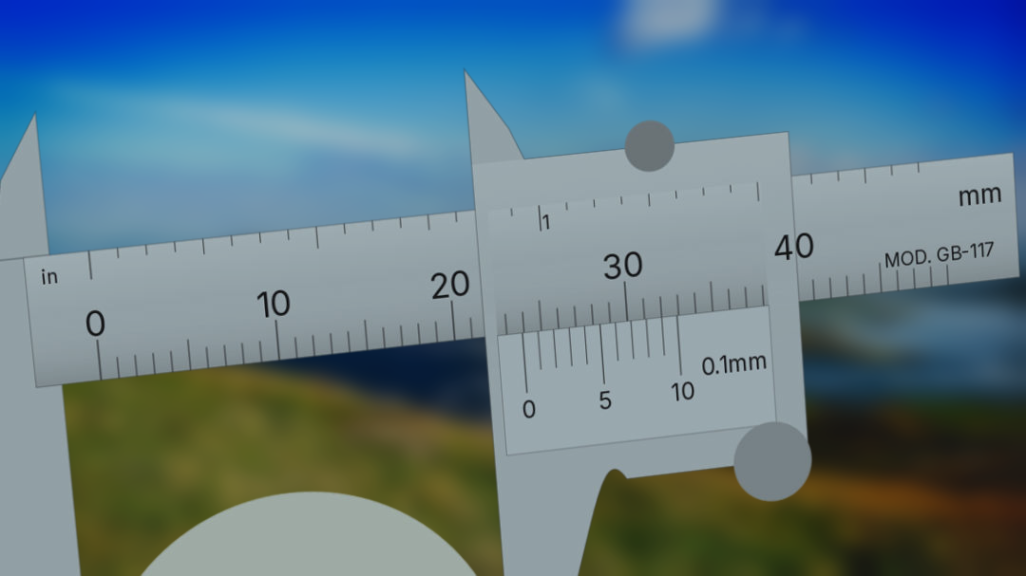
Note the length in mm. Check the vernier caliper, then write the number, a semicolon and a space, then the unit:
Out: 23.9; mm
